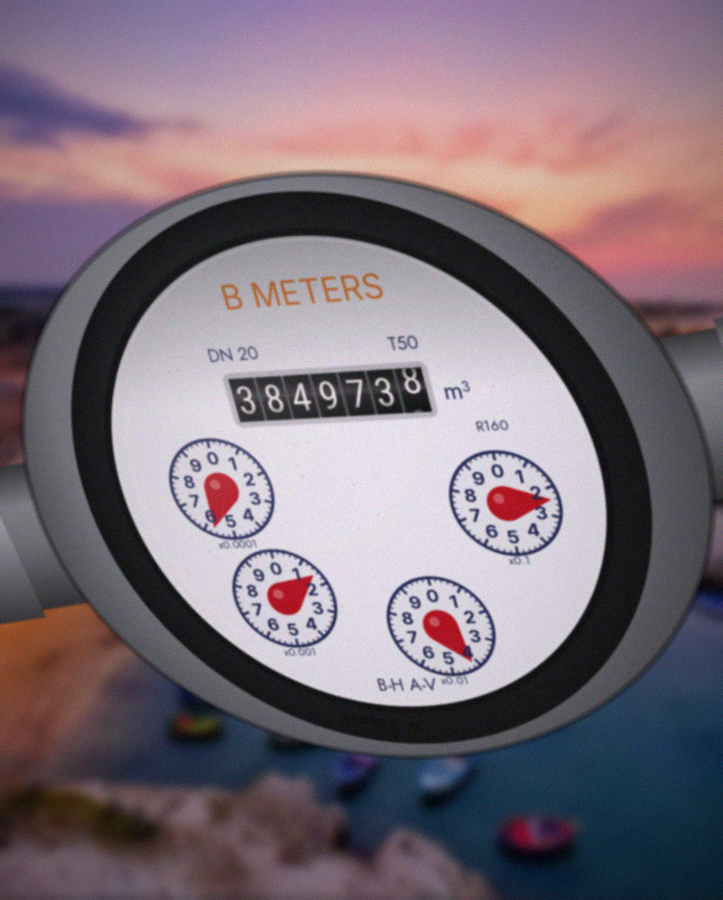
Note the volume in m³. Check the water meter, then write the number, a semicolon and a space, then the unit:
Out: 3849738.2415; m³
